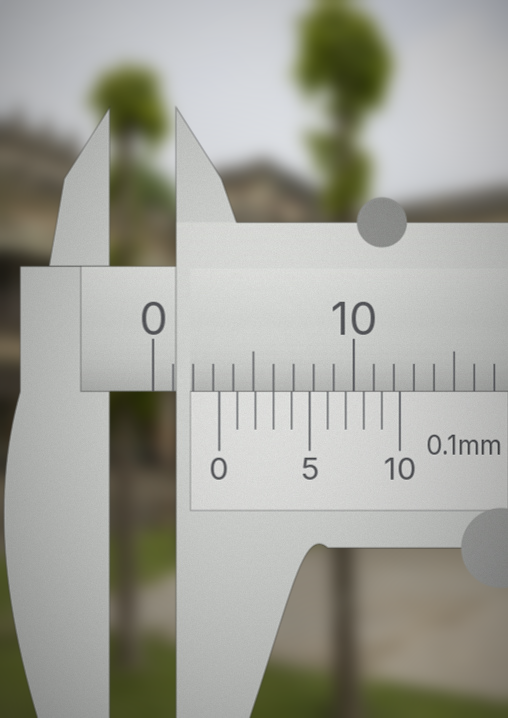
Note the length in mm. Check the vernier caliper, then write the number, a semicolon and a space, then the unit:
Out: 3.3; mm
